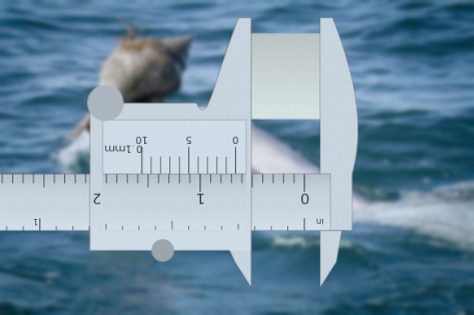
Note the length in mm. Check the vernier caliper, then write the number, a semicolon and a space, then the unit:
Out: 6.6; mm
